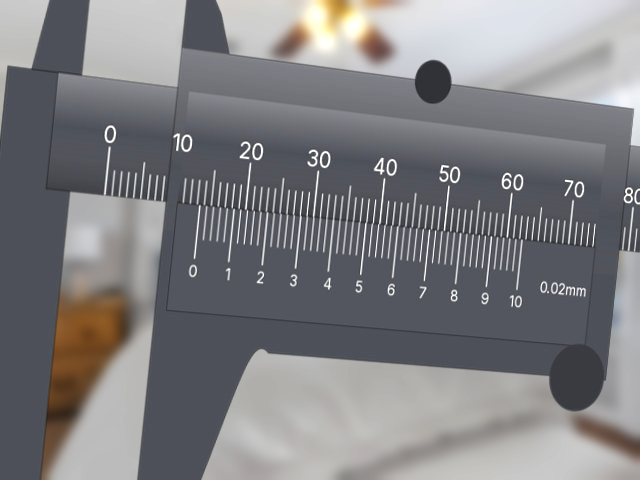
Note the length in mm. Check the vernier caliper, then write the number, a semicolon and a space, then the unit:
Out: 13.4; mm
